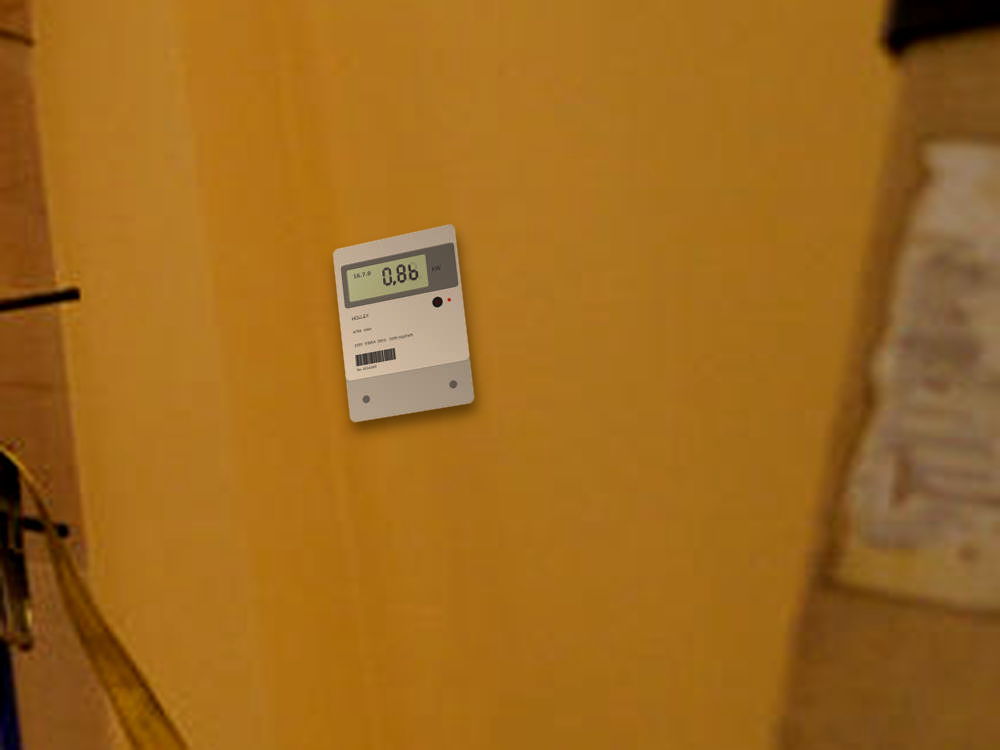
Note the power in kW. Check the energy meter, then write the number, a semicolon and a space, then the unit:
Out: 0.86; kW
